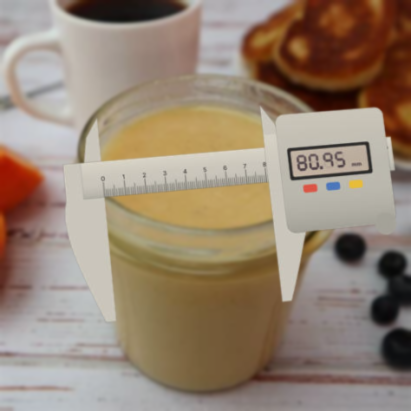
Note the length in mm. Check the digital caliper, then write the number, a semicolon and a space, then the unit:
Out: 80.95; mm
